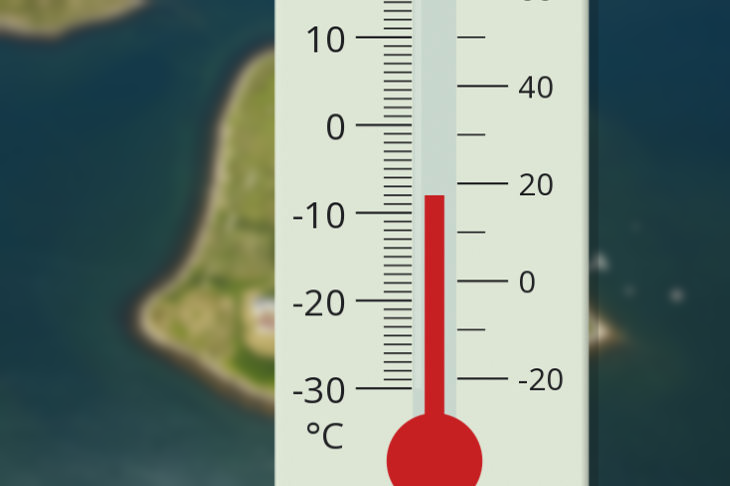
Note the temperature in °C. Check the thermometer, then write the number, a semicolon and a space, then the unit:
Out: -8; °C
